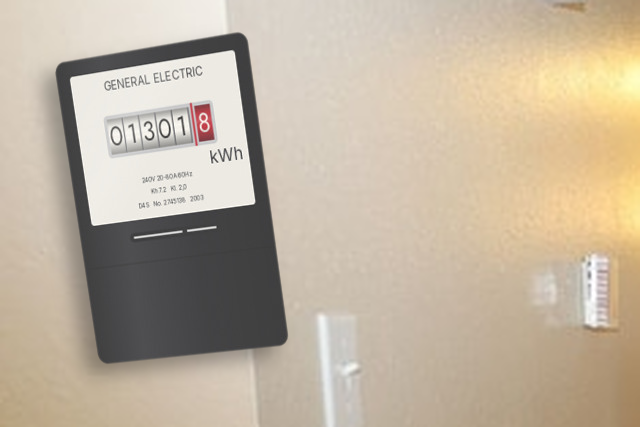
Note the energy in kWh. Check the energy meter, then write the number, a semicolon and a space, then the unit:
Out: 1301.8; kWh
